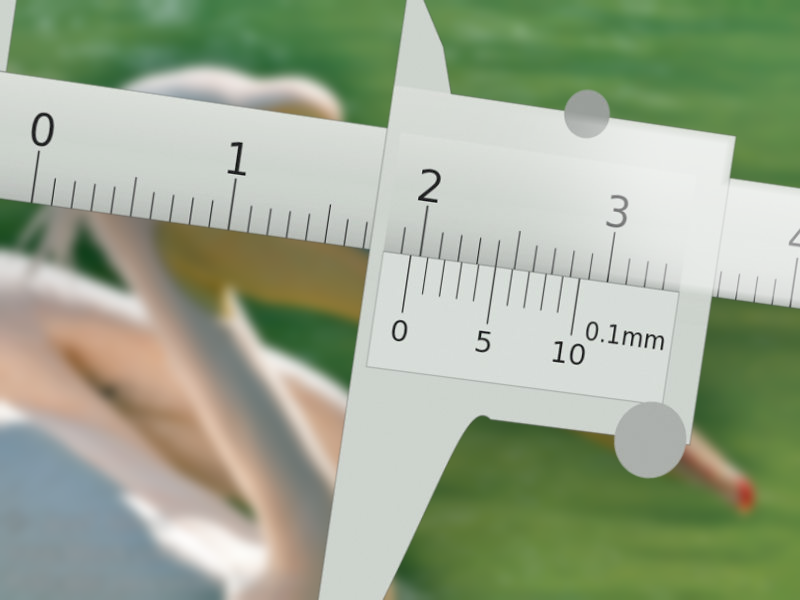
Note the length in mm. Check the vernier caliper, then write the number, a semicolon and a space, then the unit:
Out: 19.5; mm
